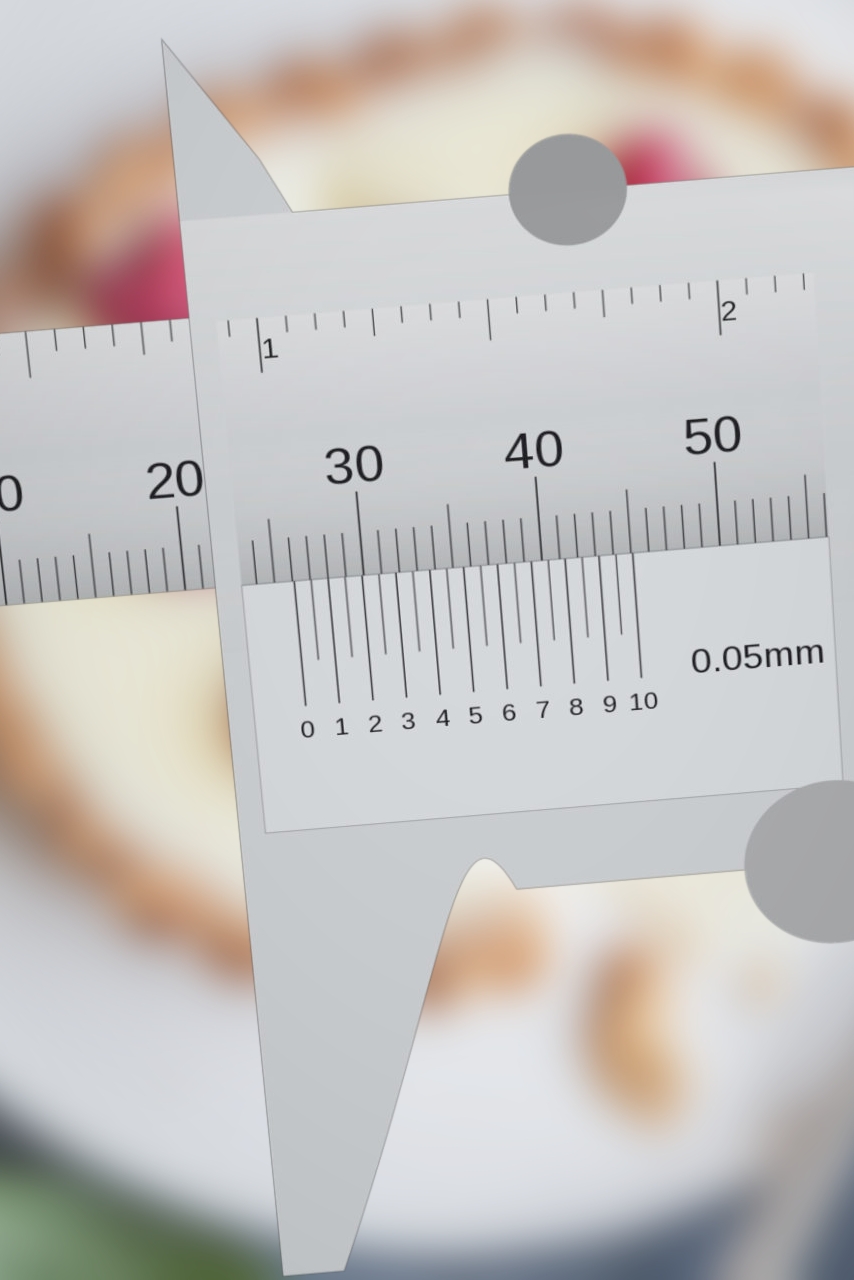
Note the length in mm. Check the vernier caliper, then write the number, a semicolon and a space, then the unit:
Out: 26.1; mm
